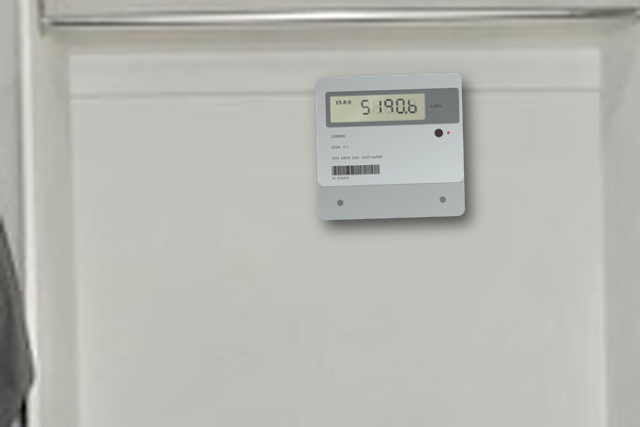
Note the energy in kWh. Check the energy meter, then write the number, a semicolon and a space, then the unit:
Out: 5190.6; kWh
